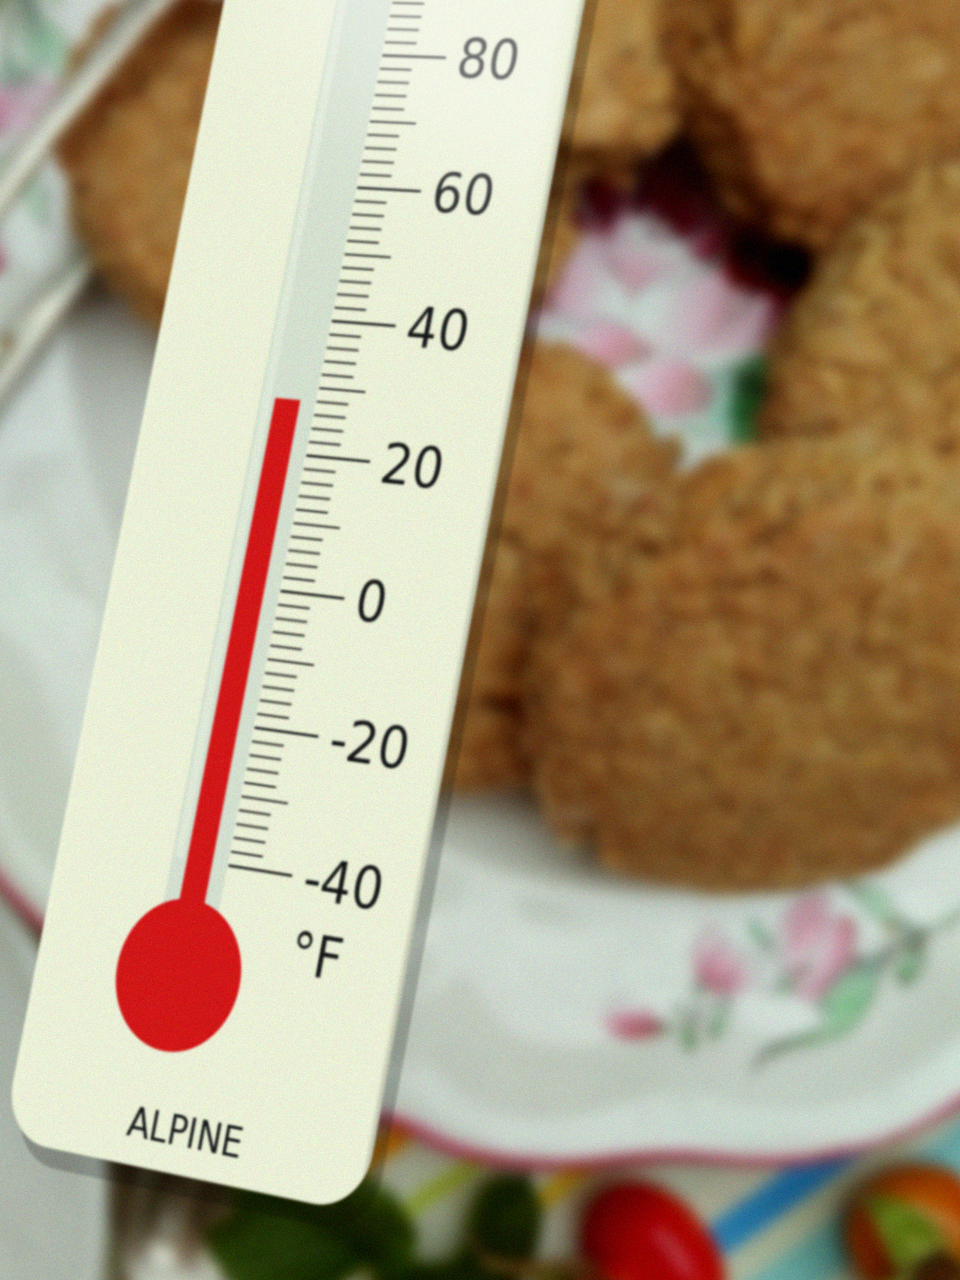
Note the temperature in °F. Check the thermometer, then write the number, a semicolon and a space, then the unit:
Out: 28; °F
